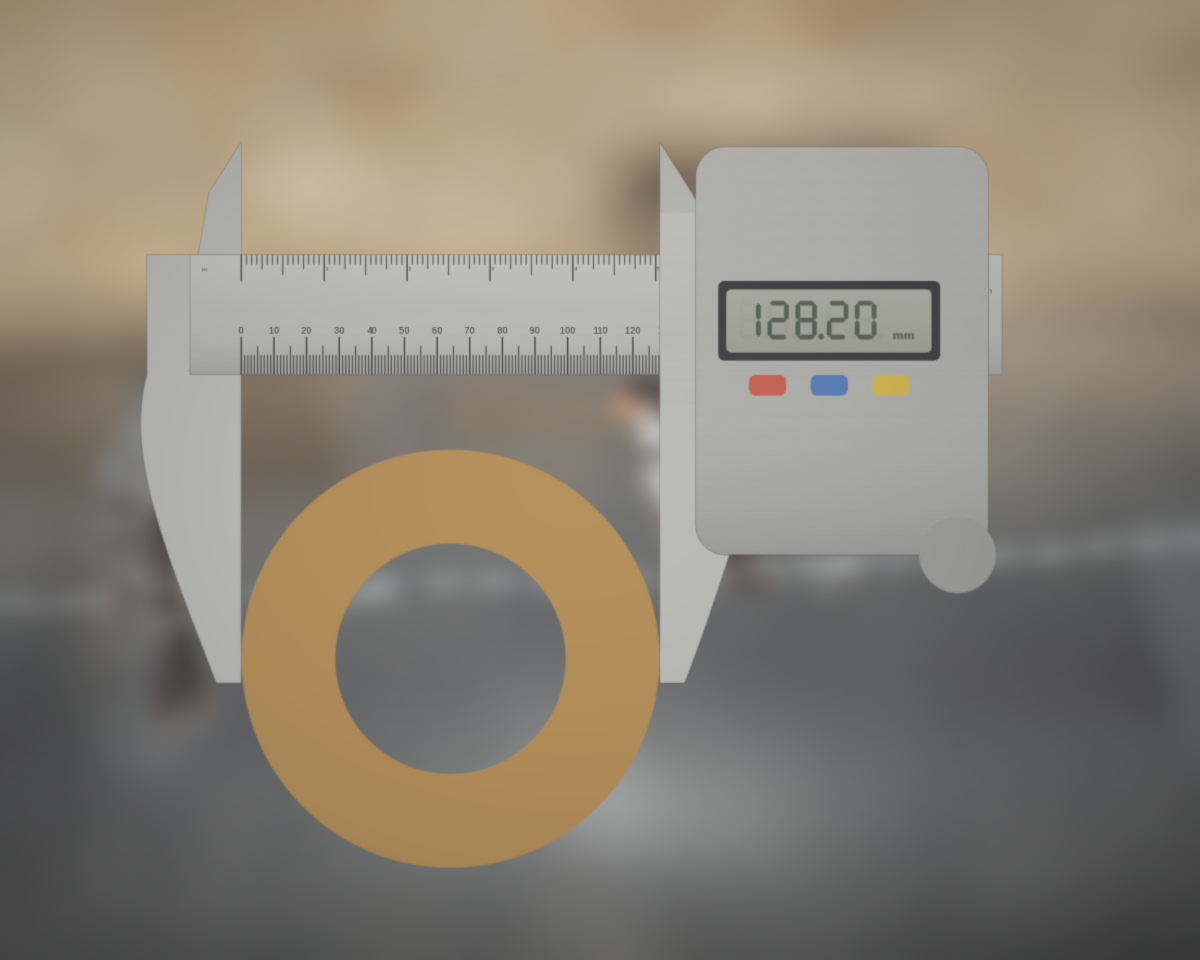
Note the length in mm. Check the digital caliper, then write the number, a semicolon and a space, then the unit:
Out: 128.20; mm
